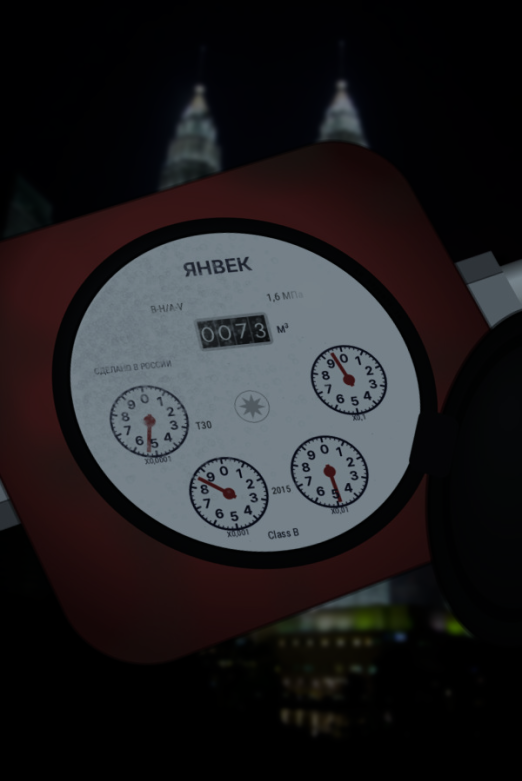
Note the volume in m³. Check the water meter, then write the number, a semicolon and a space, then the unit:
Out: 72.9485; m³
